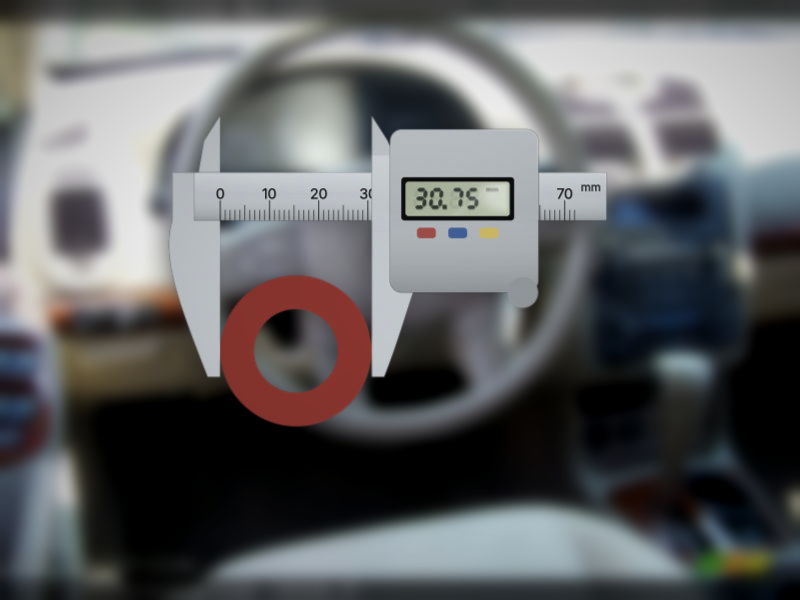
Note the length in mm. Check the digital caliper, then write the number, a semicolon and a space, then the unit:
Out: 30.75; mm
